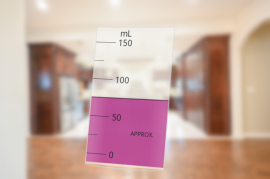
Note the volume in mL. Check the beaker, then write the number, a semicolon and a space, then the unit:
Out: 75; mL
